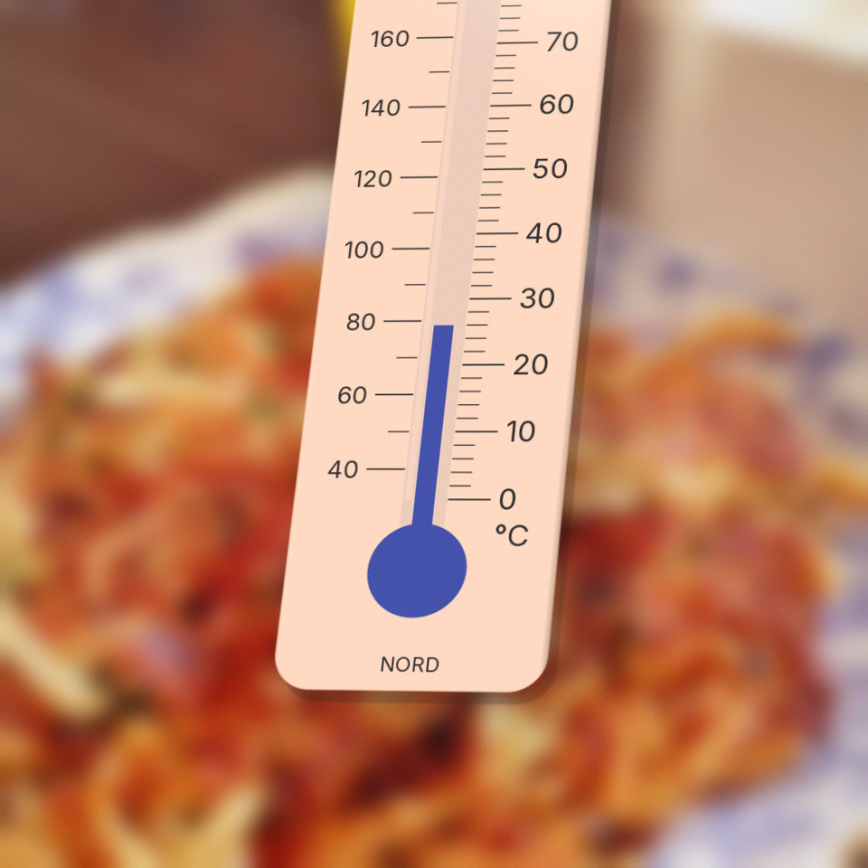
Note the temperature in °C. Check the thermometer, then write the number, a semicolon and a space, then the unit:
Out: 26; °C
